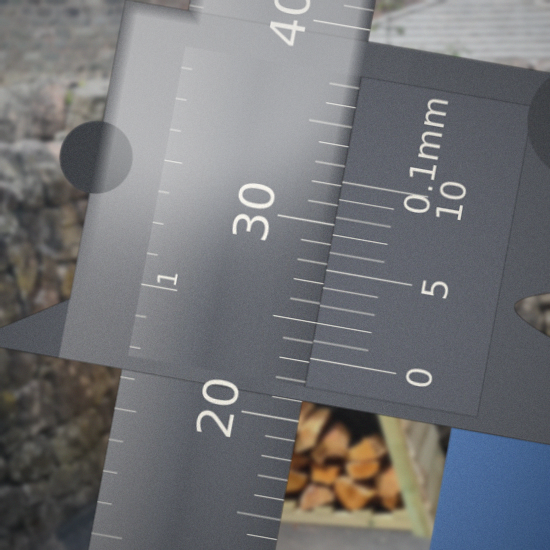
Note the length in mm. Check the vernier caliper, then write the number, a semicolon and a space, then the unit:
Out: 23.2; mm
